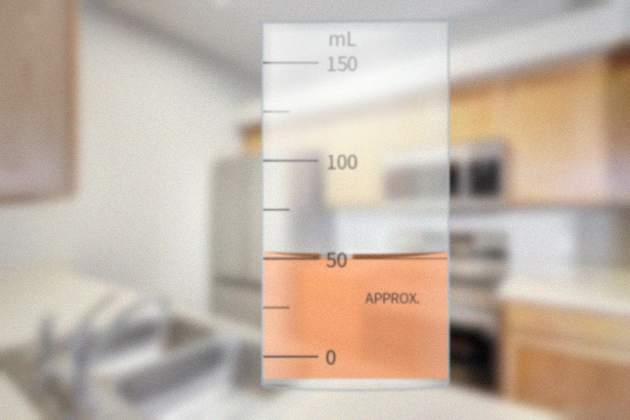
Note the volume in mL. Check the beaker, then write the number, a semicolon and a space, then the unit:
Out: 50; mL
